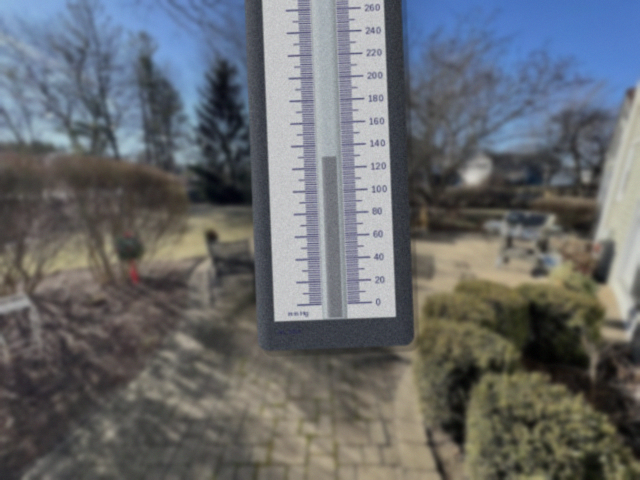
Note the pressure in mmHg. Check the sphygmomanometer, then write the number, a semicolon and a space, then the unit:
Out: 130; mmHg
